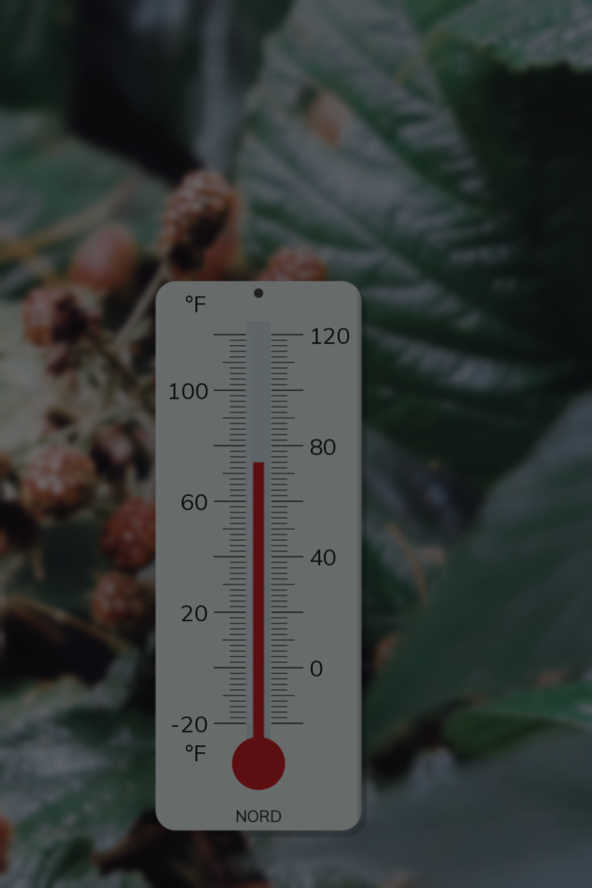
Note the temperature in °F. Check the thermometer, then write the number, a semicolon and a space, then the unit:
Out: 74; °F
